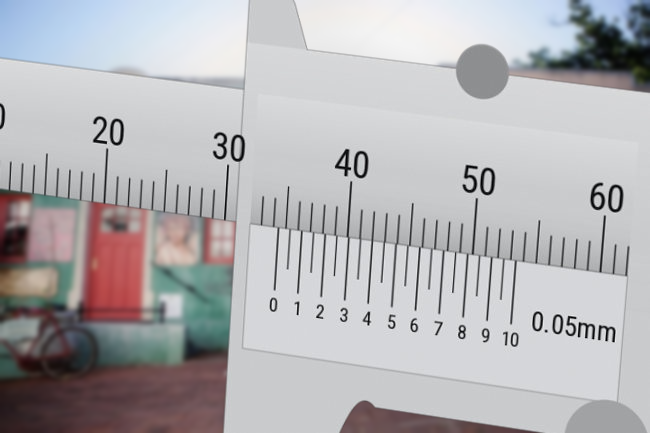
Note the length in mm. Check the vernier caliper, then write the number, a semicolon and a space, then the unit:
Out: 34.4; mm
